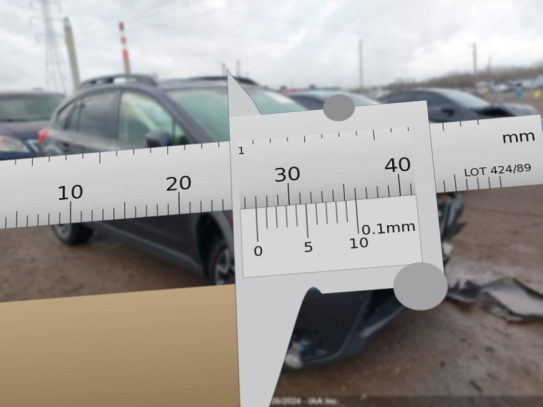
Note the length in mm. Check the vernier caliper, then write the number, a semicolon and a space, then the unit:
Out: 27.0; mm
